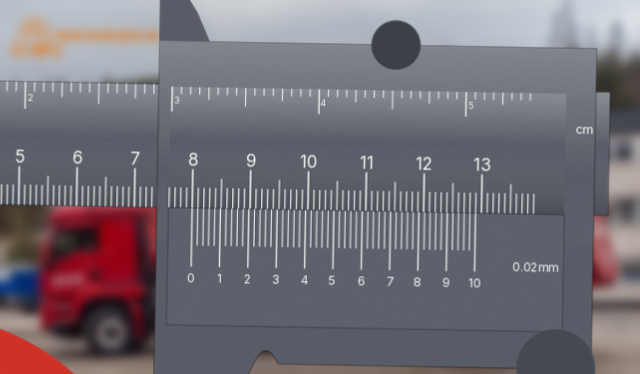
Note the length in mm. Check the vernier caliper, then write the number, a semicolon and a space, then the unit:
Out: 80.0; mm
